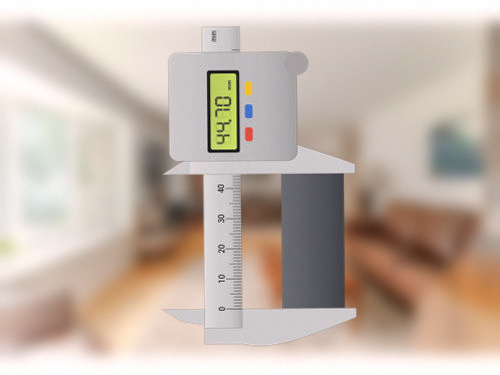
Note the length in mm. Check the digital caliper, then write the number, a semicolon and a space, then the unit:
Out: 44.70; mm
